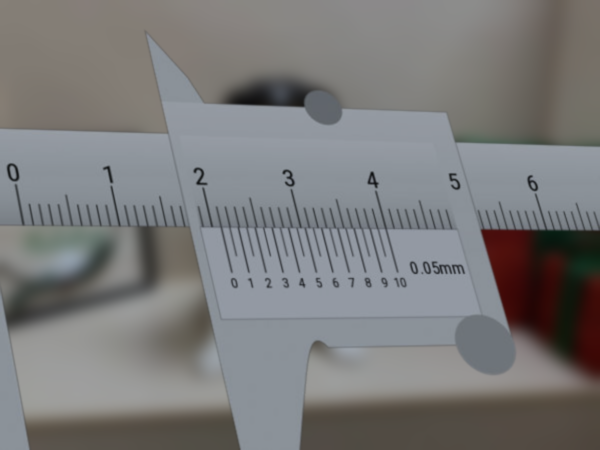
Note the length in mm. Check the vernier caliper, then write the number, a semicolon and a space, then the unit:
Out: 21.0; mm
